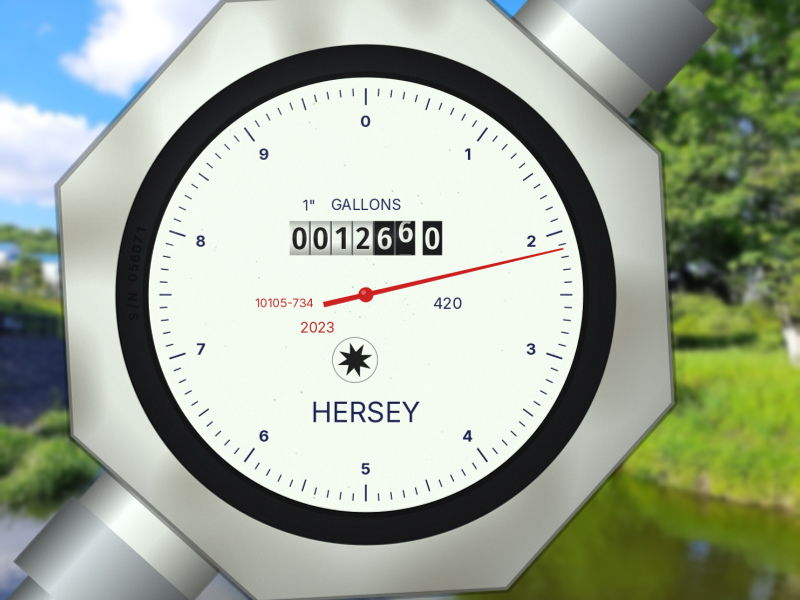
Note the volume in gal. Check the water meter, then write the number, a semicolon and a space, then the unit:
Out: 12662.1; gal
